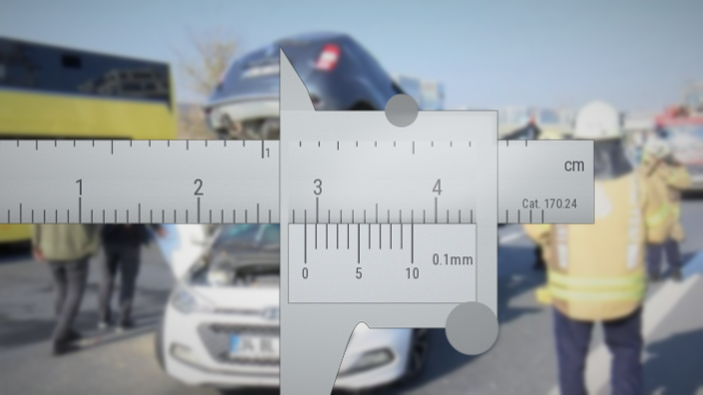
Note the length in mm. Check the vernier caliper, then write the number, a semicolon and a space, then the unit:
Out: 29.0; mm
